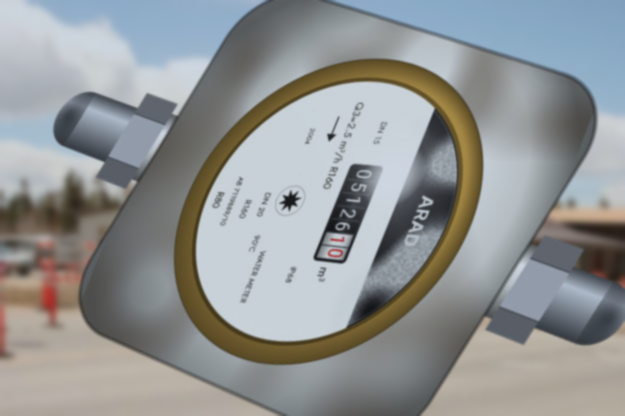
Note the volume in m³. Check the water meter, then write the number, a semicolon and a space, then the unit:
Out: 5126.10; m³
